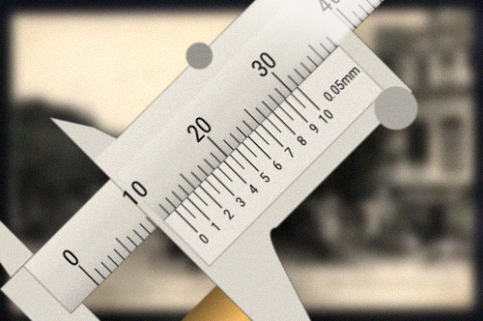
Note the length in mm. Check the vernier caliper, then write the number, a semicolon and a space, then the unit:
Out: 11.8; mm
